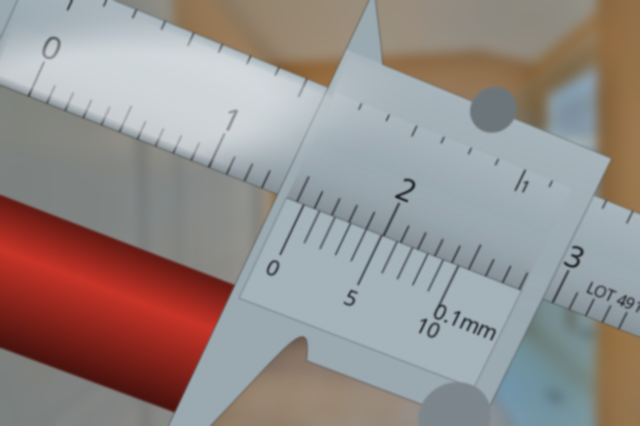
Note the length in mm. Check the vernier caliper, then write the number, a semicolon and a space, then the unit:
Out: 15.4; mm
